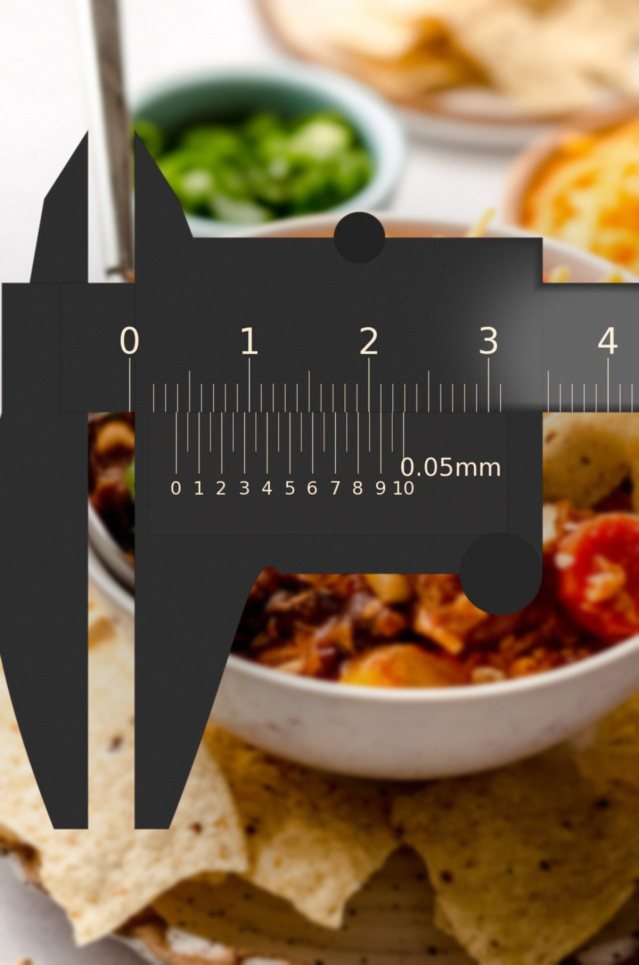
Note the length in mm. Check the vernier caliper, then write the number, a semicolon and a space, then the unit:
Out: 3.9; mm
